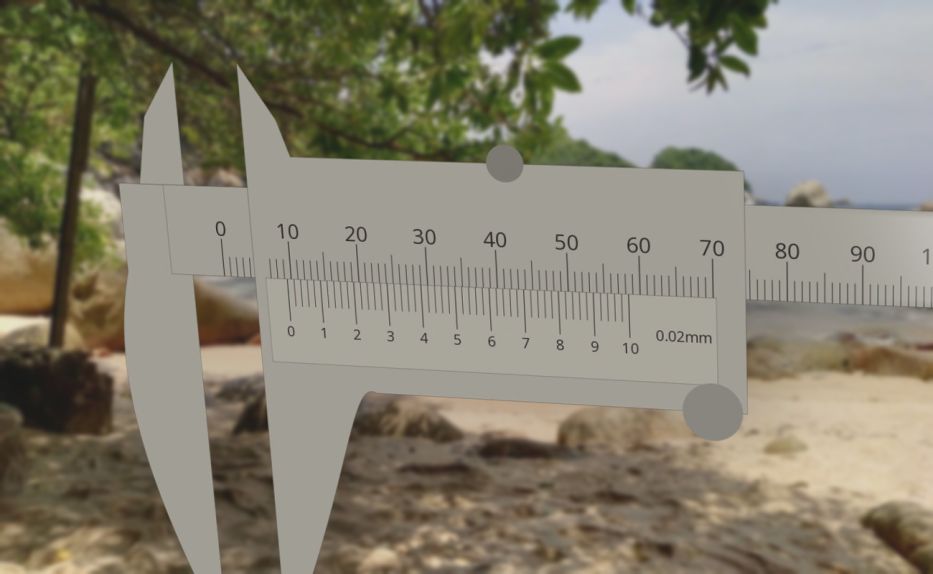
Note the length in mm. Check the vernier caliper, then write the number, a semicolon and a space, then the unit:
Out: 9.4; mm
